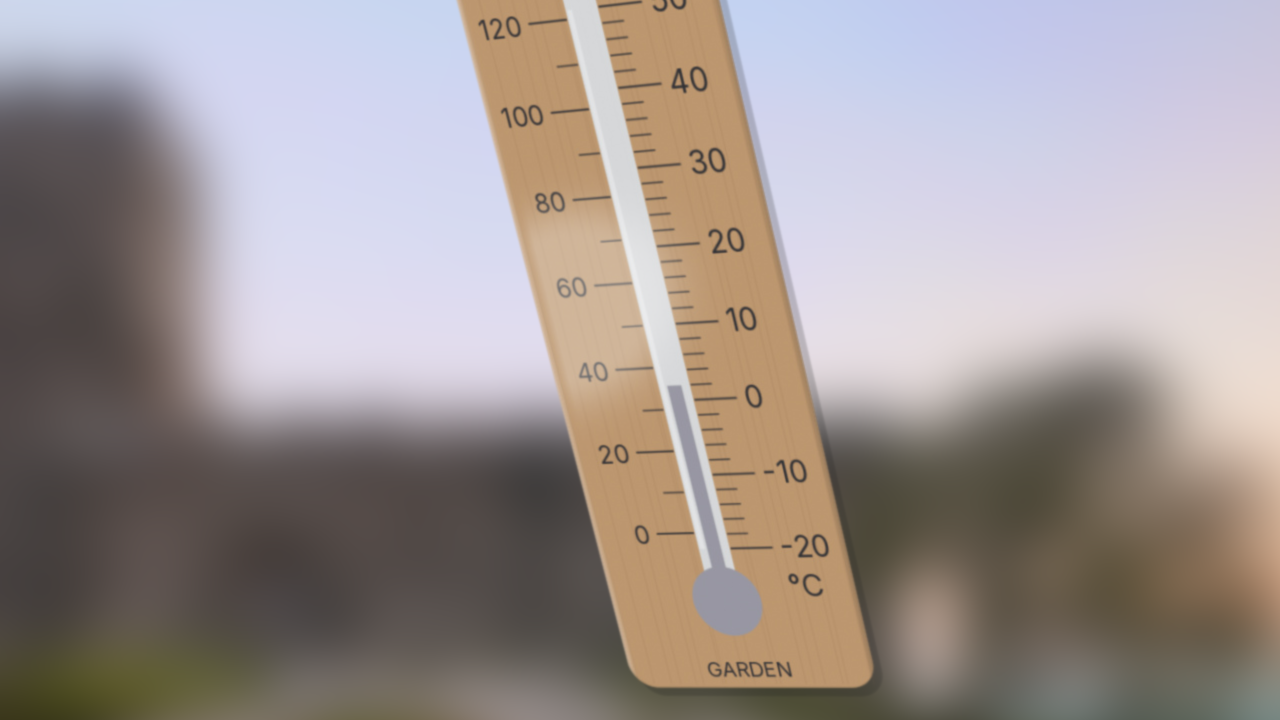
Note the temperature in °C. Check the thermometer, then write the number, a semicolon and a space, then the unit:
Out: 2; °C
